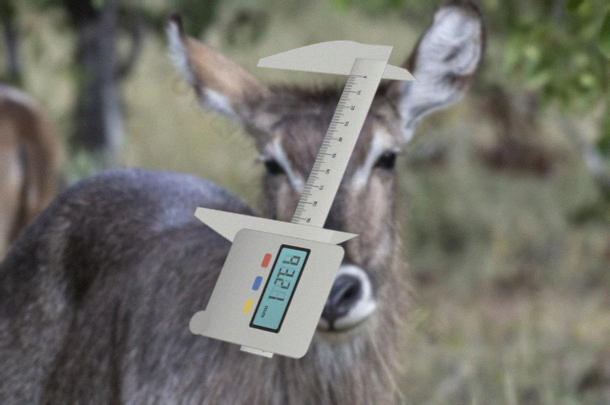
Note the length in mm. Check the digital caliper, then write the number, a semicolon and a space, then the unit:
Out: 93.21; mm
